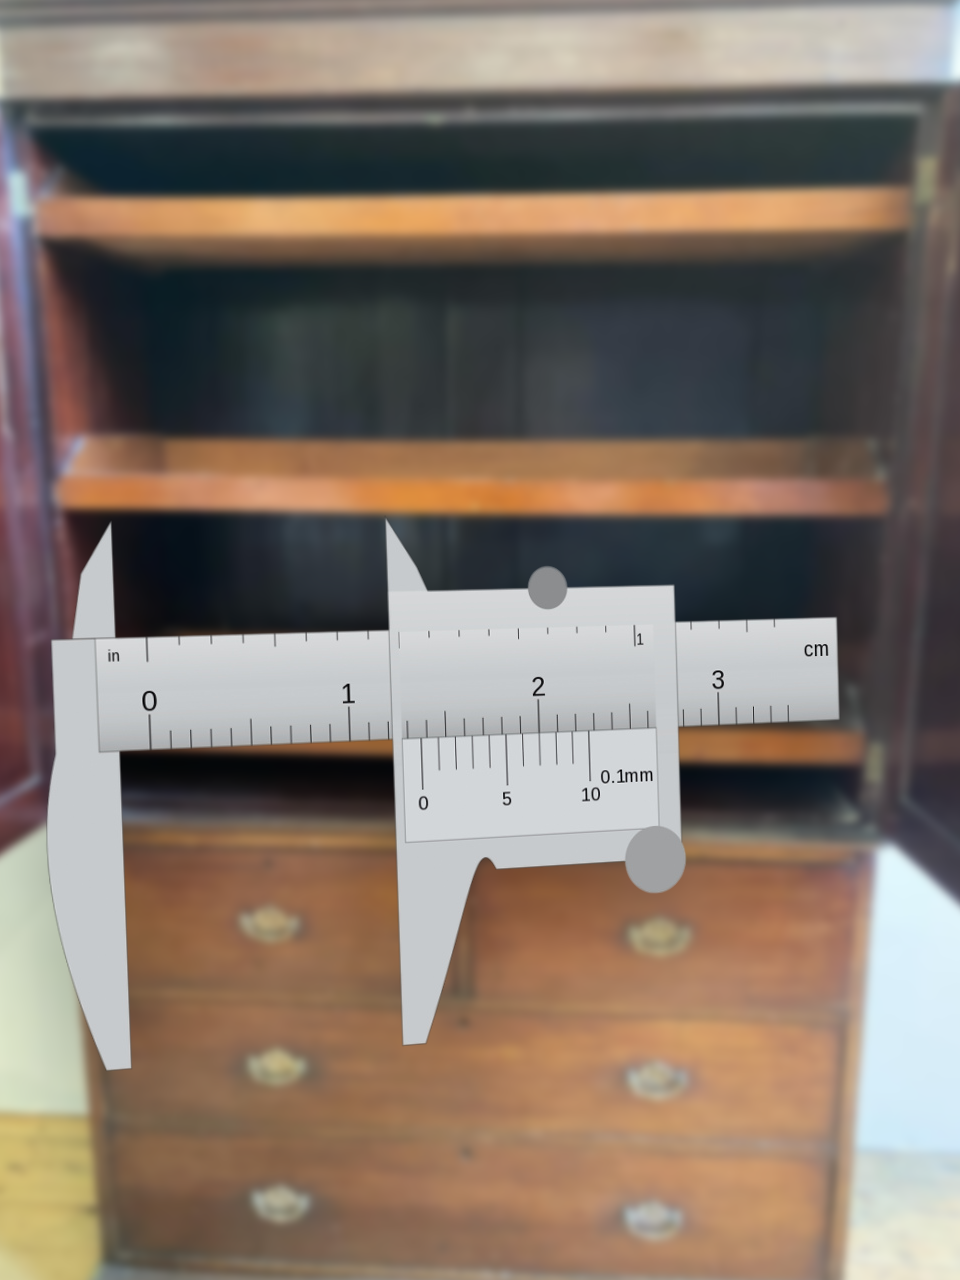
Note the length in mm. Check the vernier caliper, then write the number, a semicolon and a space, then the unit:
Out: 13.7; mm
